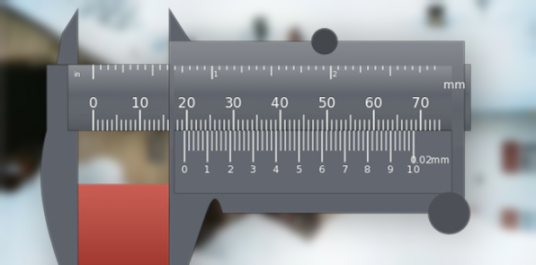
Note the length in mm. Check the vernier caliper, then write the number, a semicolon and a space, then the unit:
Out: 19.5; mm
